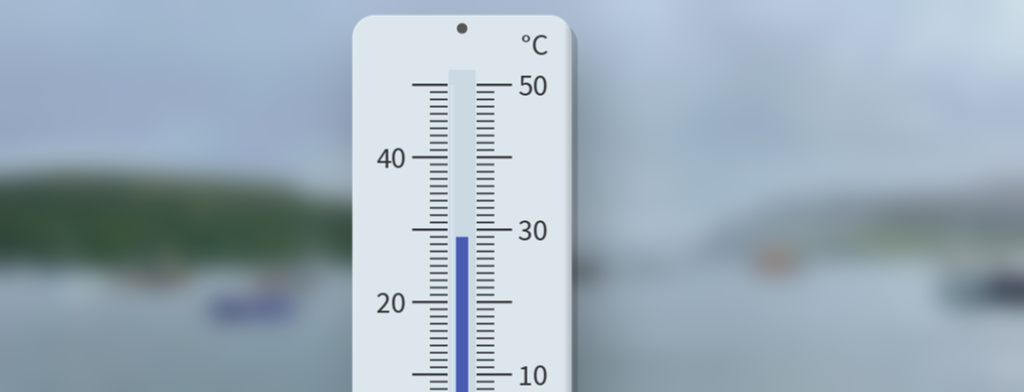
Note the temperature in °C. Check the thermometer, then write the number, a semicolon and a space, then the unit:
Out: 29; °C
